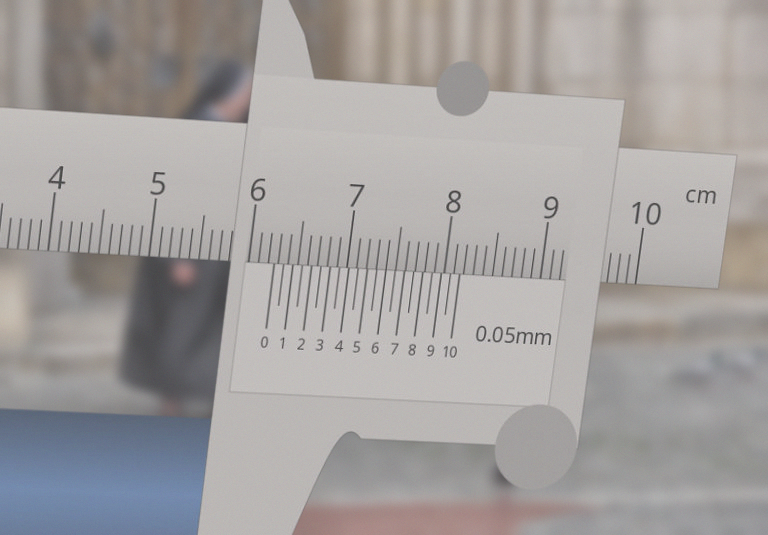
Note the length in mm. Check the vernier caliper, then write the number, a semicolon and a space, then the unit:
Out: 62.6; mm
